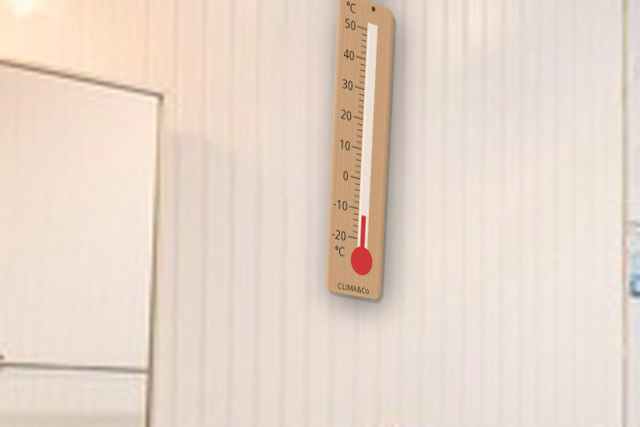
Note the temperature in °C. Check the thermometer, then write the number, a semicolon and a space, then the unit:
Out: -12; °C
